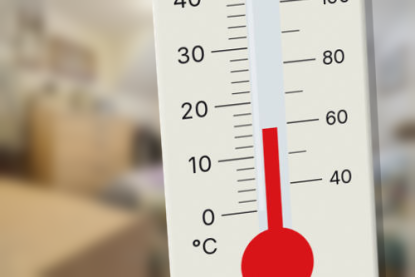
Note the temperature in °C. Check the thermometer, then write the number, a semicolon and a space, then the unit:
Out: 15; °C
